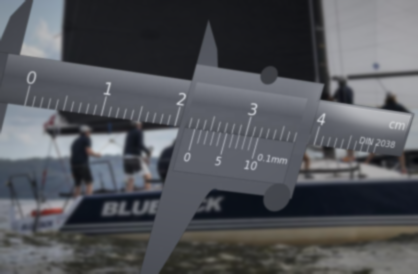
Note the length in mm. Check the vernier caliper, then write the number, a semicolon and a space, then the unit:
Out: 22.8; mm
